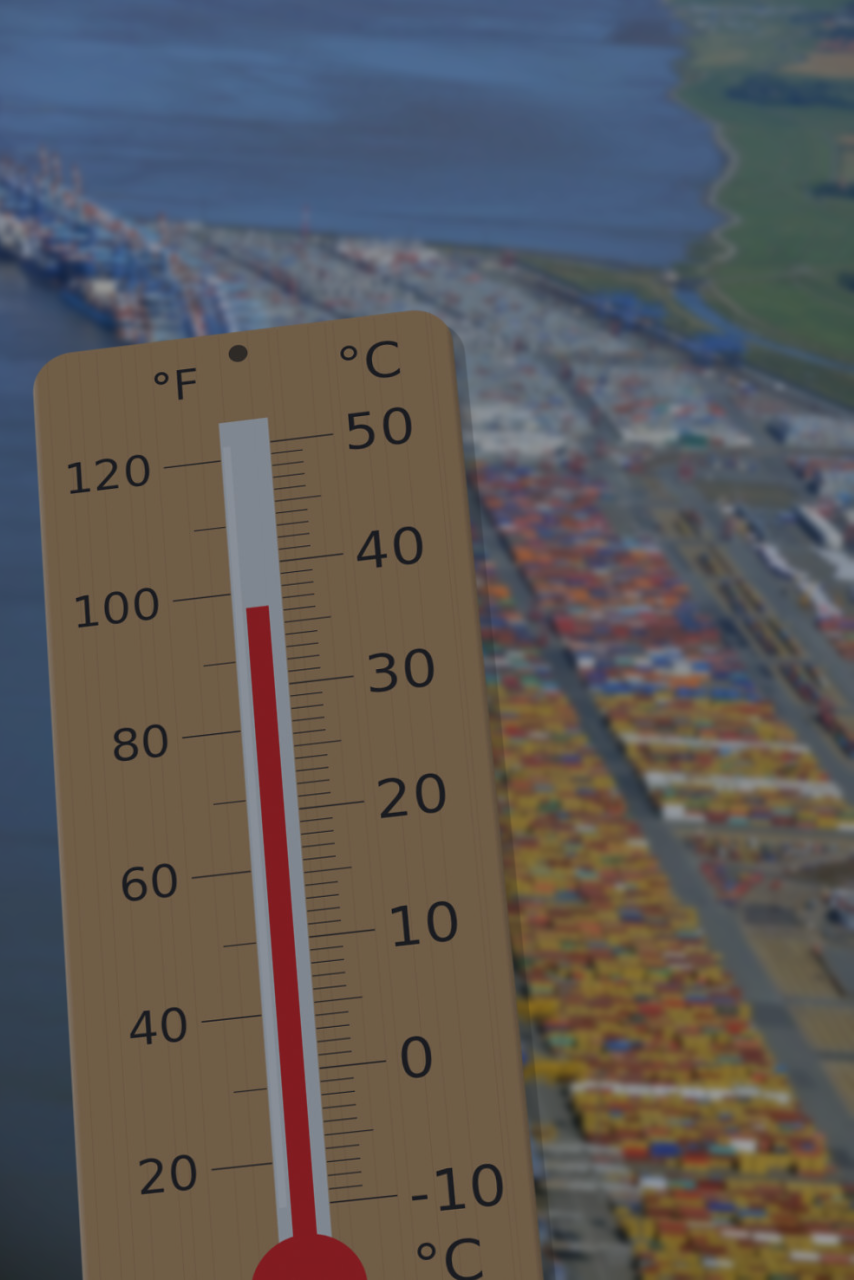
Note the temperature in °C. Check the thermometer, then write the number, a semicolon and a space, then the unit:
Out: 36.5; °C
